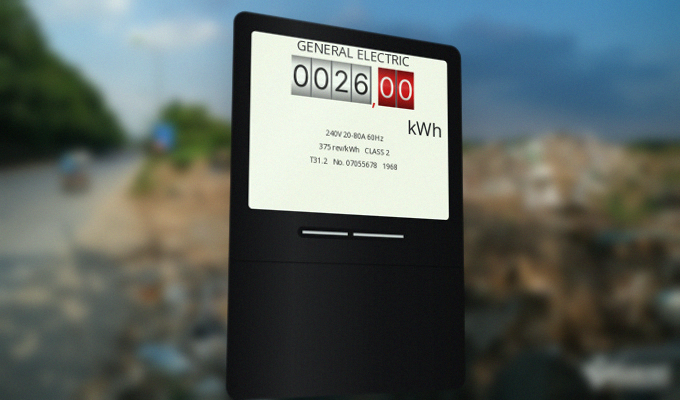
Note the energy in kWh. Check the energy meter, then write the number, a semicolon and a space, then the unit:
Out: 26.00; kWh
